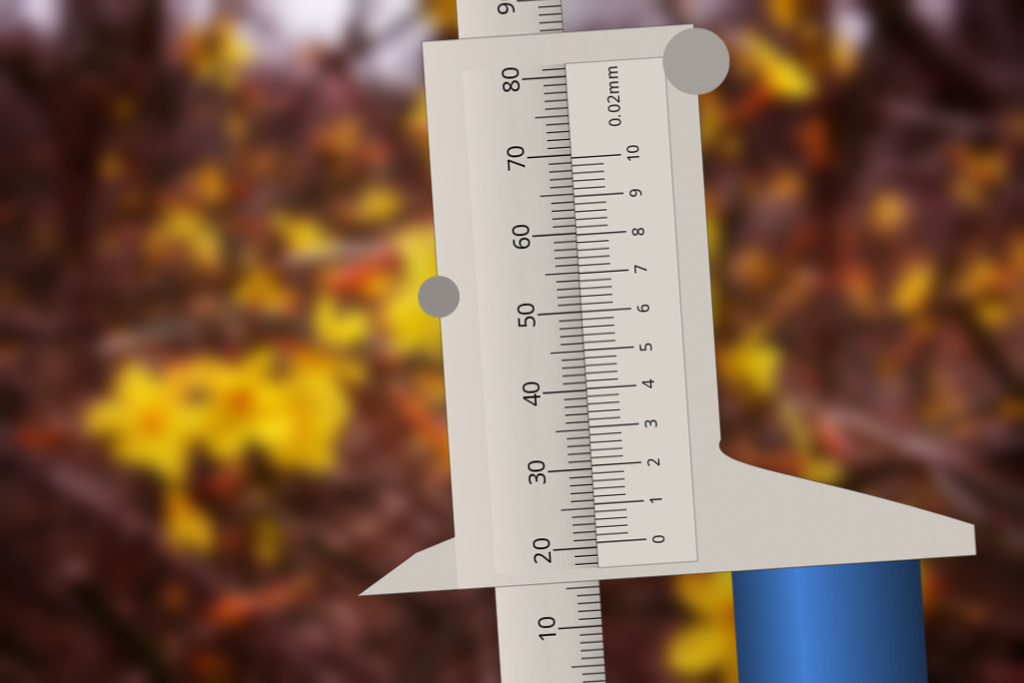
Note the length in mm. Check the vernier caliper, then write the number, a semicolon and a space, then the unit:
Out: 20.6; mm
